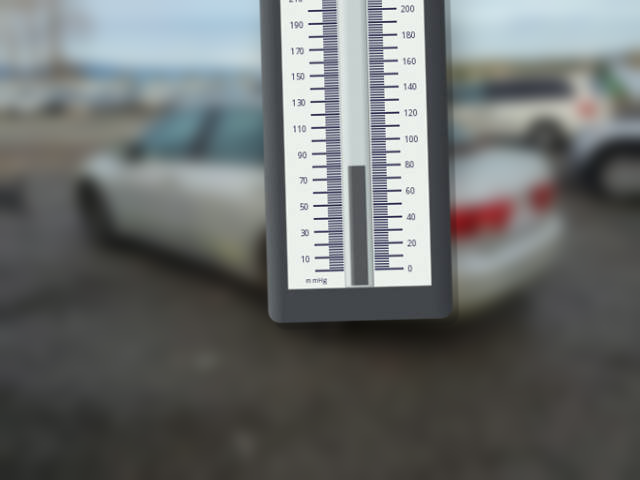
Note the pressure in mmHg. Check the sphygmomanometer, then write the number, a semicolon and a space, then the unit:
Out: 80; mmHg
